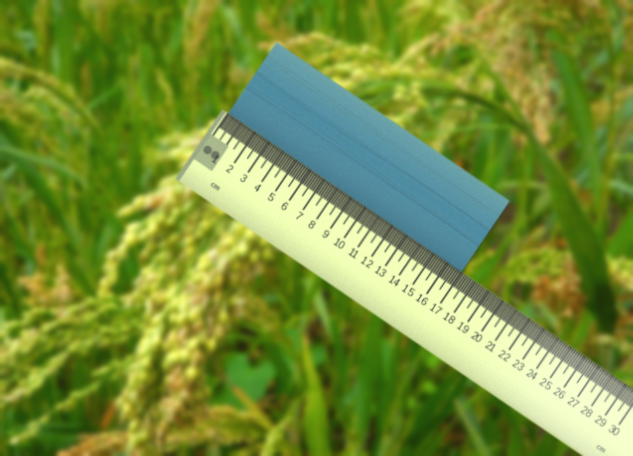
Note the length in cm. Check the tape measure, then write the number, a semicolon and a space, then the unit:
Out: 17; cm
